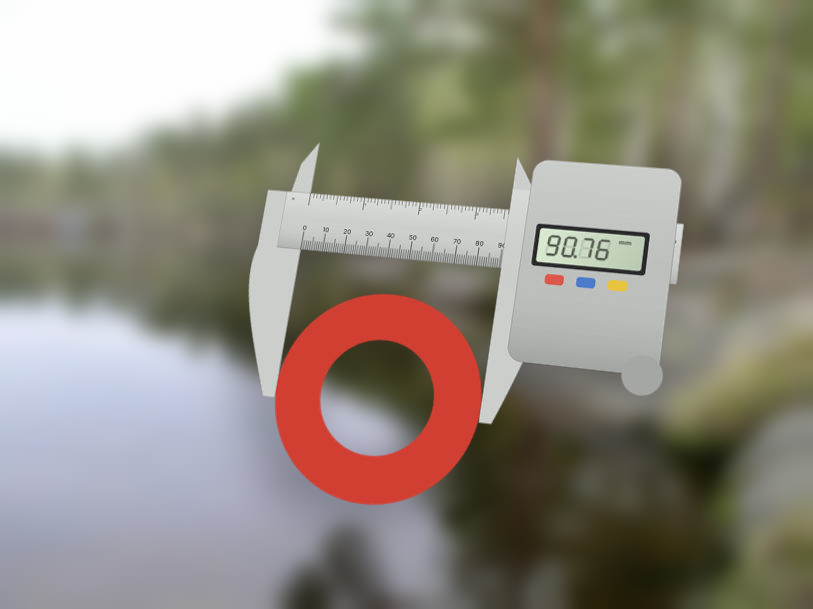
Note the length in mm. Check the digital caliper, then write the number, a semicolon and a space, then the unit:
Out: 90.76; mm
